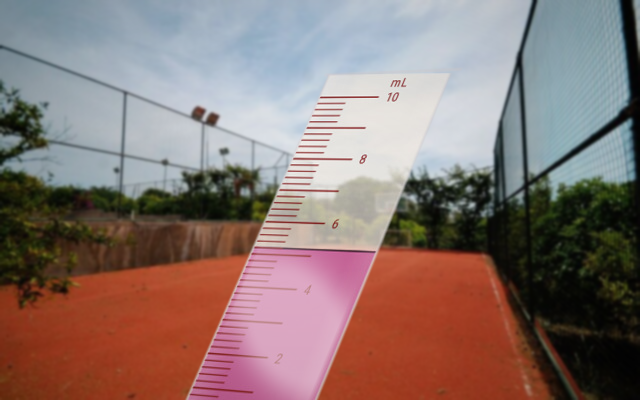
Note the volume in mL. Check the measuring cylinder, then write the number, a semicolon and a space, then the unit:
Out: 5.2; mL
